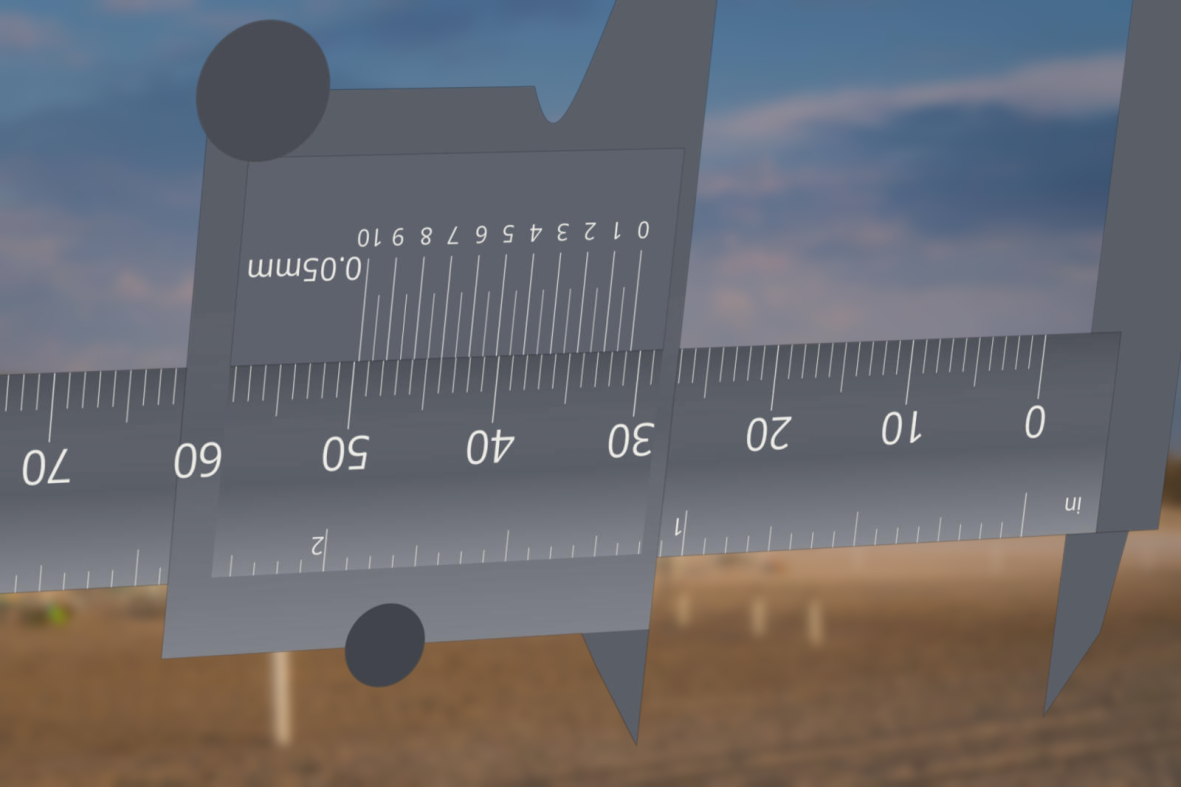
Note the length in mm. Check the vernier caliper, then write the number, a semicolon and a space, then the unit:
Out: 30.7; mm
